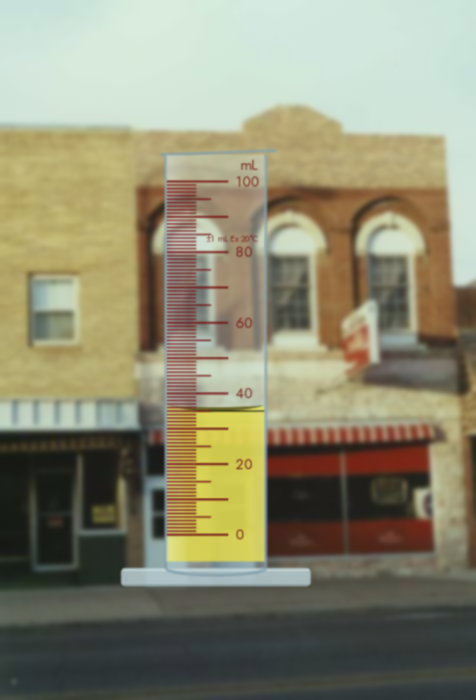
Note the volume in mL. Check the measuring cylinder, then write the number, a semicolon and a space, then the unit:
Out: 35; mL
